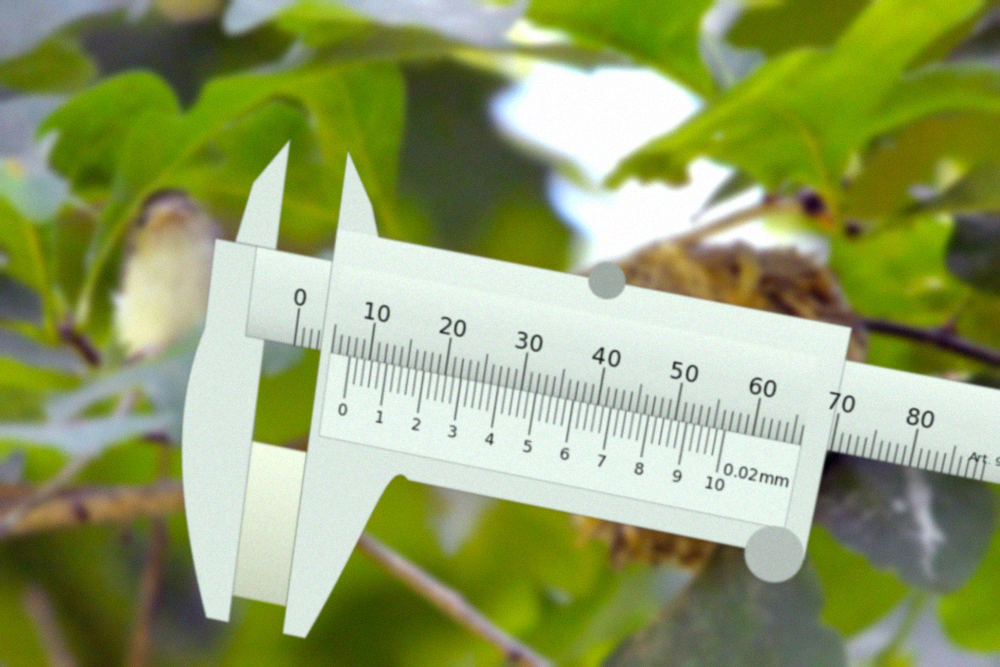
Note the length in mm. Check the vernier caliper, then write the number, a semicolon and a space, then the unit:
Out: 7.4; mm
